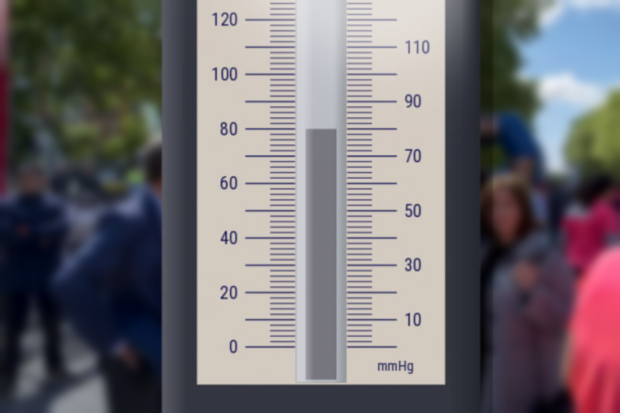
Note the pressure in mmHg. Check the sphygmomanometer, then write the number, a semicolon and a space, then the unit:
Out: 80; mmHg
